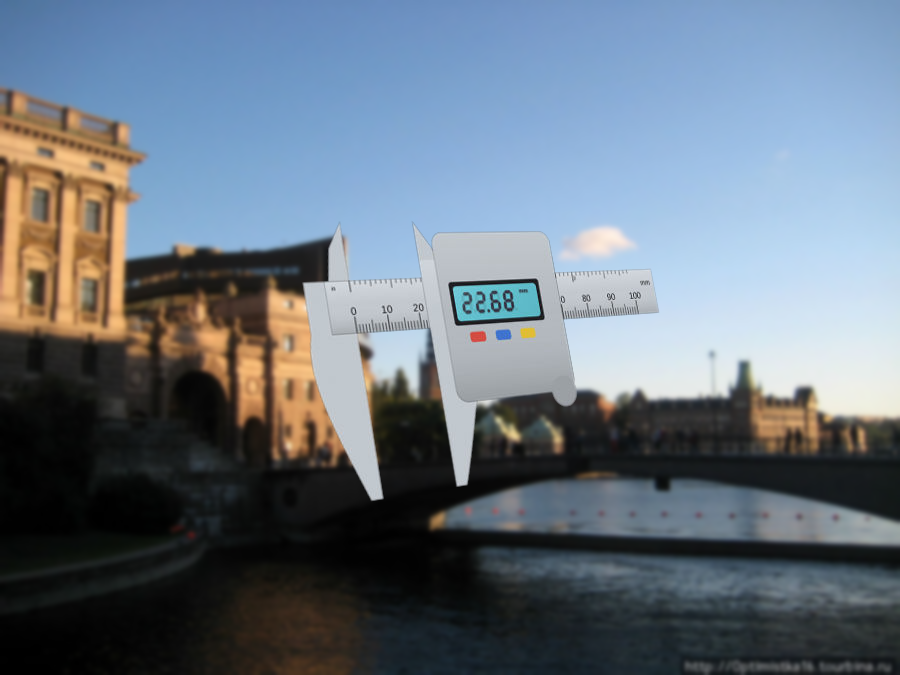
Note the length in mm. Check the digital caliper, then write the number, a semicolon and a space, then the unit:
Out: 22.68; mm
